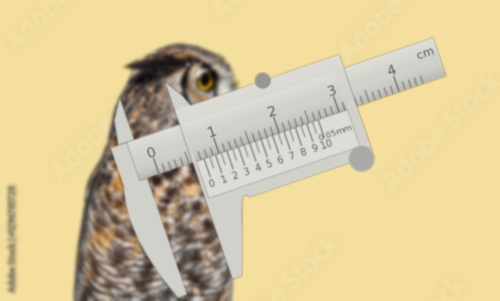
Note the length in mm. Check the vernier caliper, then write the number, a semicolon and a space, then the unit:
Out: 7.5; mm
